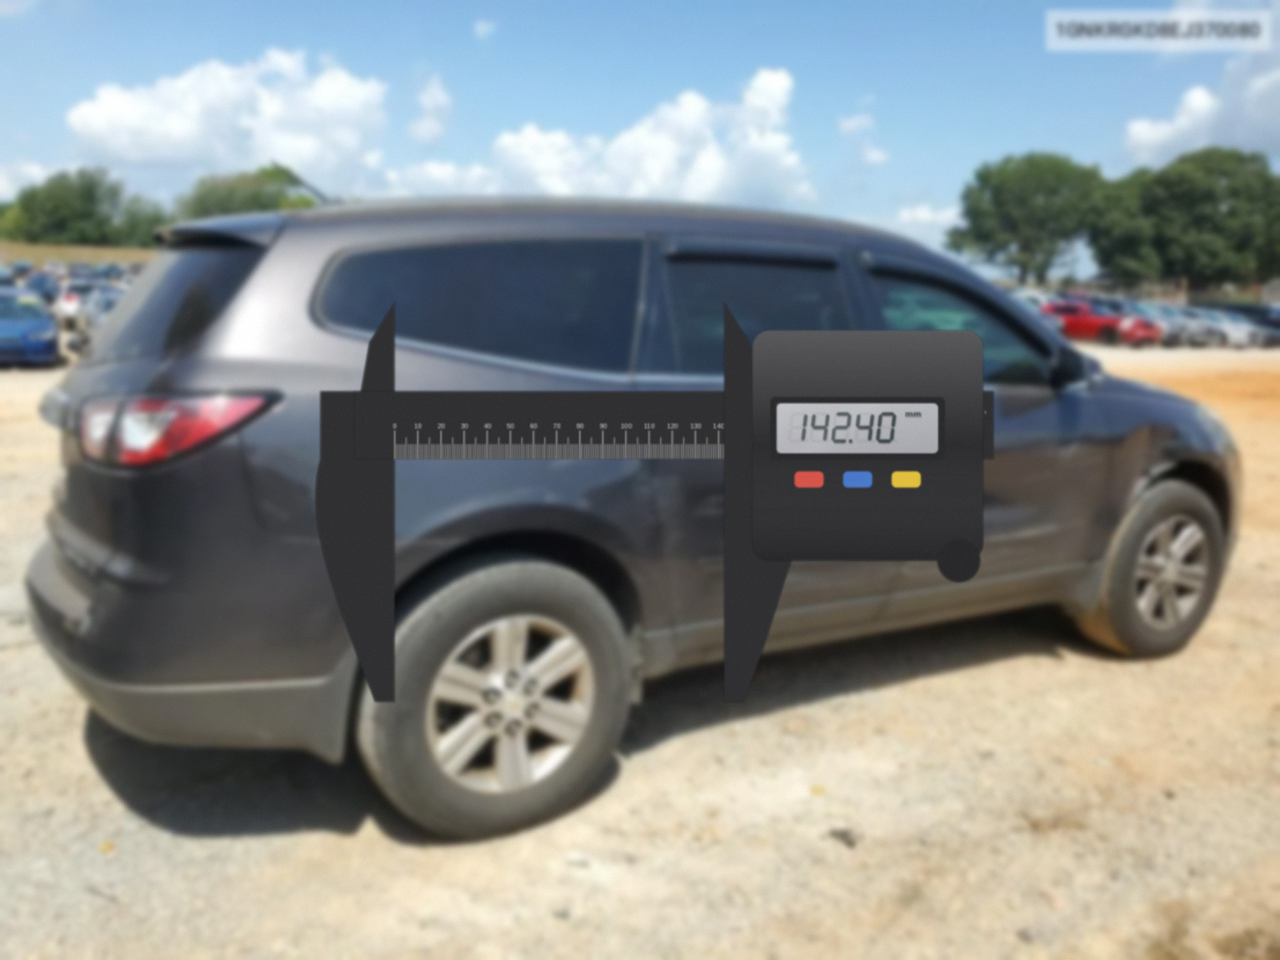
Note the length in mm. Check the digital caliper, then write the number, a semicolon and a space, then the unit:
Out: 142.40; mm
